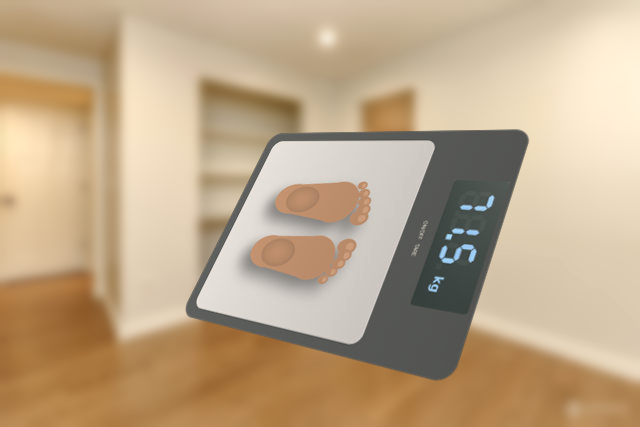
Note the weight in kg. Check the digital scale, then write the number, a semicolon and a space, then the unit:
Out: 71.5; kg
